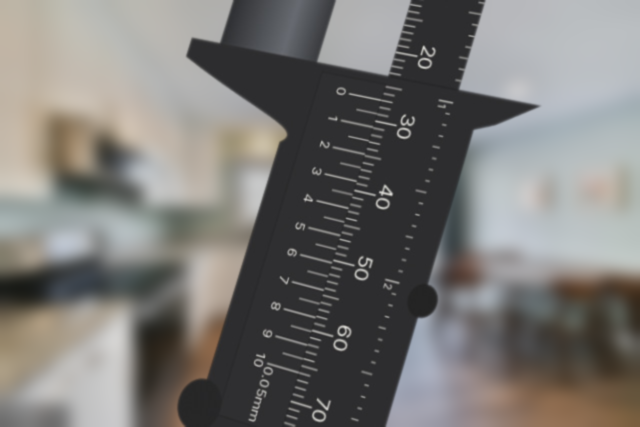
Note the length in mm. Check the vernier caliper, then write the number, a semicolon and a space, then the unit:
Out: 27.0; mm
